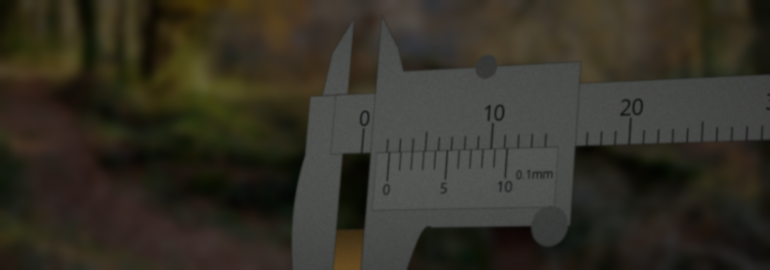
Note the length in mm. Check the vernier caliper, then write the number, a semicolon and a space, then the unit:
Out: 2.2; mm
